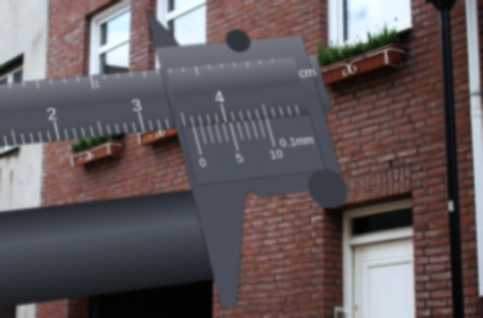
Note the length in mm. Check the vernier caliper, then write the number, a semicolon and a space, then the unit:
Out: 36.0; mm
